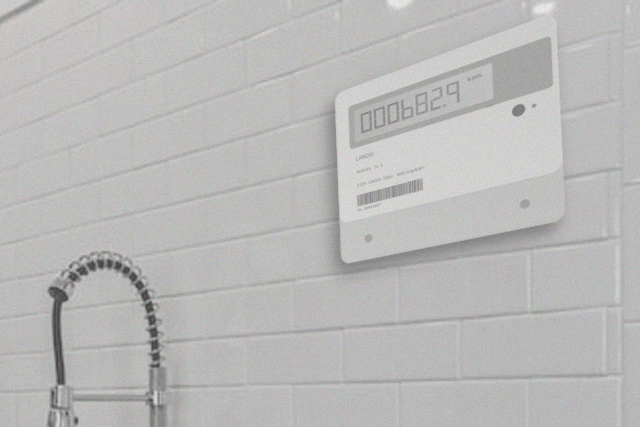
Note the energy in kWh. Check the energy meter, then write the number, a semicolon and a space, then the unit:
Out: 682.9; kWh
